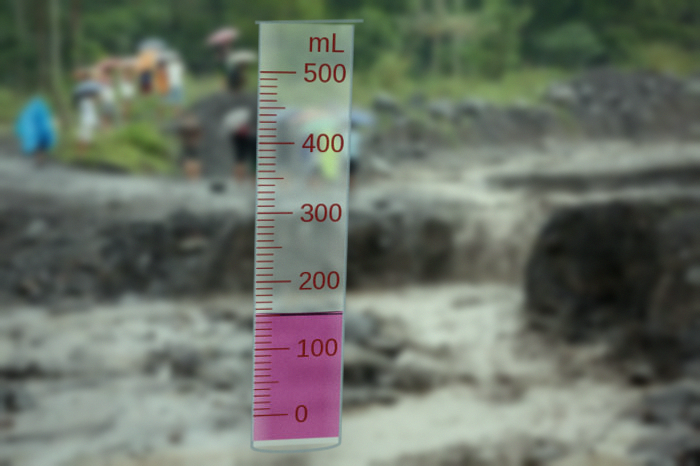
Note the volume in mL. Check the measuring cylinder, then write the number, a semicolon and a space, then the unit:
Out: 150; mL
